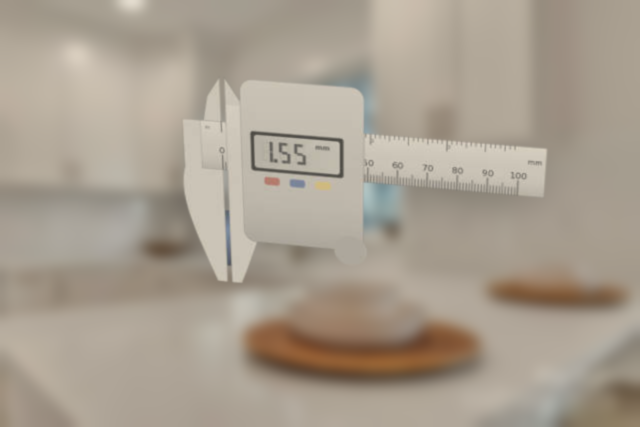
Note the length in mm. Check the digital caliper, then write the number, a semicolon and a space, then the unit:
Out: 1.55; mm
